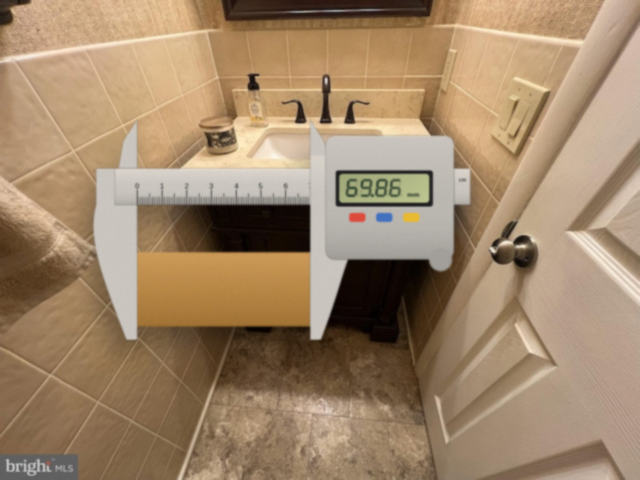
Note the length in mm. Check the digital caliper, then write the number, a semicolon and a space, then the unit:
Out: 69.86; mm
